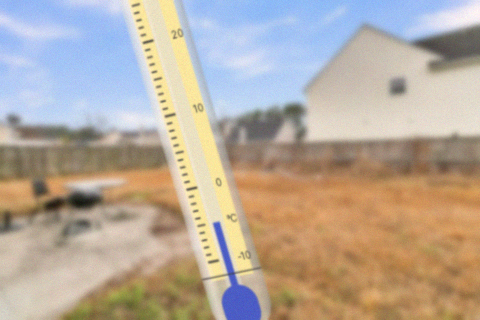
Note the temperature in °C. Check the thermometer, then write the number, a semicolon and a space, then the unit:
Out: -5; °C
